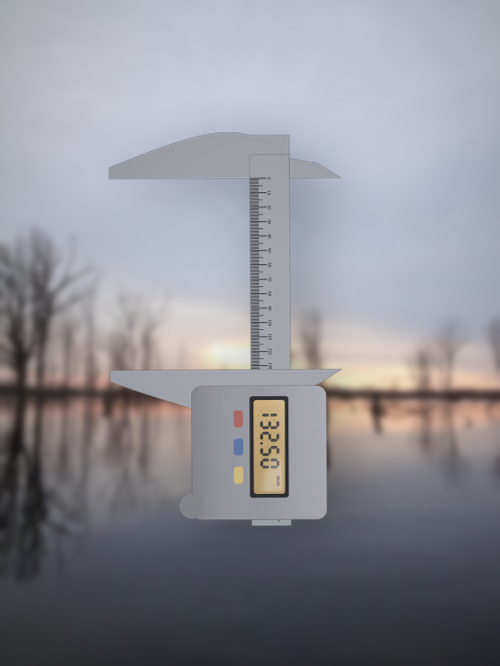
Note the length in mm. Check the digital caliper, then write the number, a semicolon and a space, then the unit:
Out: 132.50; mm
